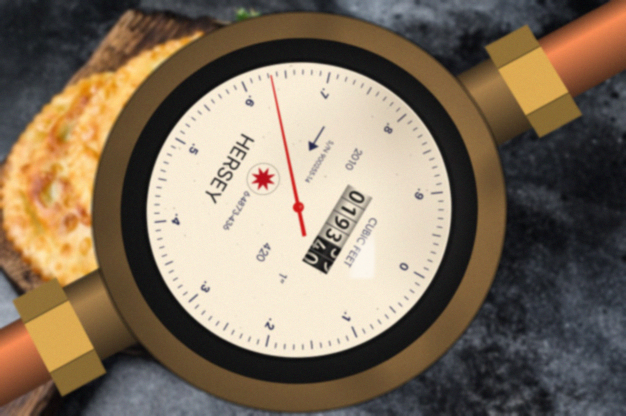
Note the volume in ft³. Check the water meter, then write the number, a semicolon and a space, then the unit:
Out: 19339.63; ft³
